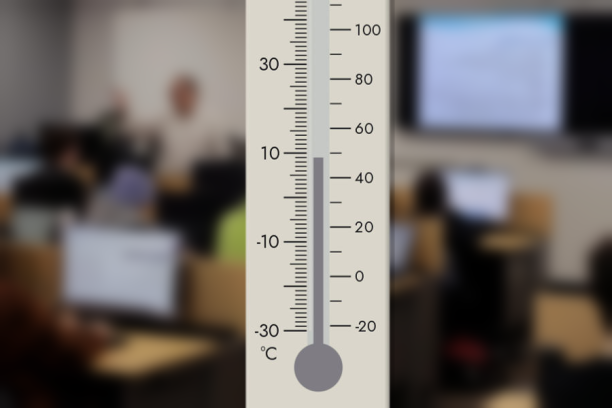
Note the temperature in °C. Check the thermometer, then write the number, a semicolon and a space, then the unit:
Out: 9; °C
